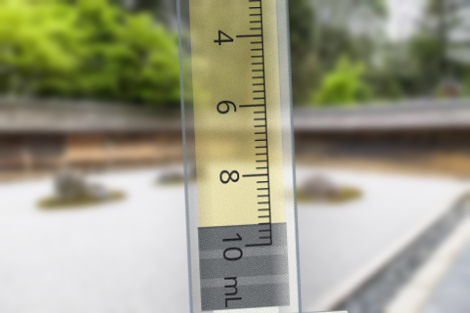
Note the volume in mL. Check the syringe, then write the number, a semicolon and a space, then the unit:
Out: 9.4; mL
